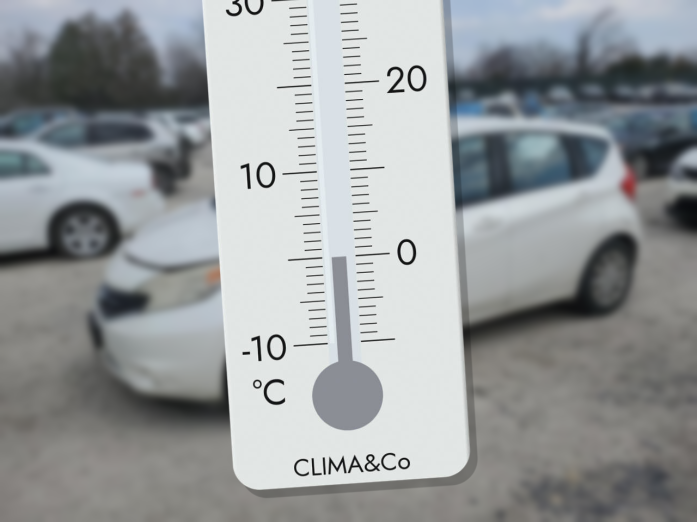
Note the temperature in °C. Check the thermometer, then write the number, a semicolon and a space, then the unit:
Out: 0; °C
